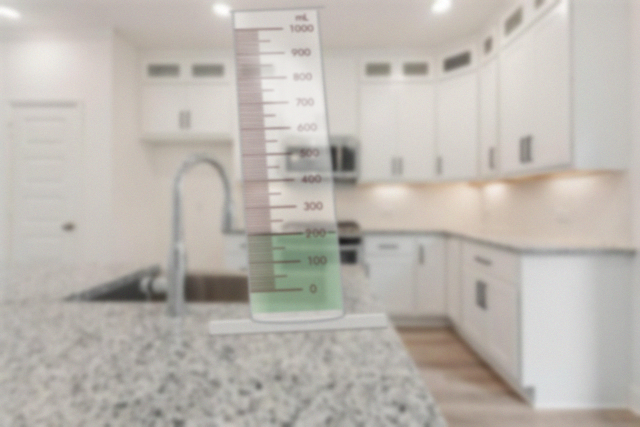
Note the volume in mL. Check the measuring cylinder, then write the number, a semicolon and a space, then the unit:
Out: 200; mL
